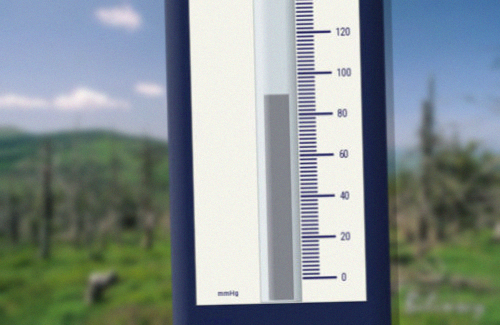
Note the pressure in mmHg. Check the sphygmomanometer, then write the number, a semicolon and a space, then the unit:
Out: 90; mmHg
